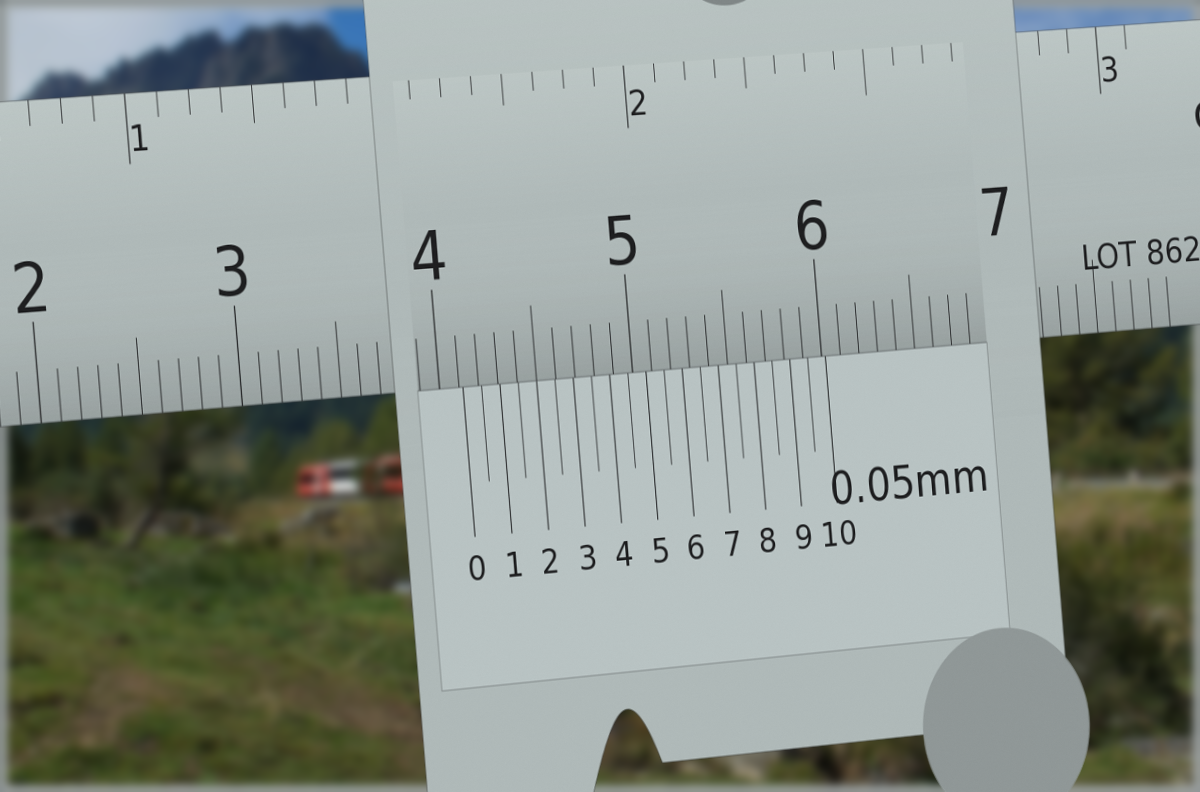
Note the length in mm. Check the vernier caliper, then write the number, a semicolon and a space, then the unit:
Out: 41.2; mm
